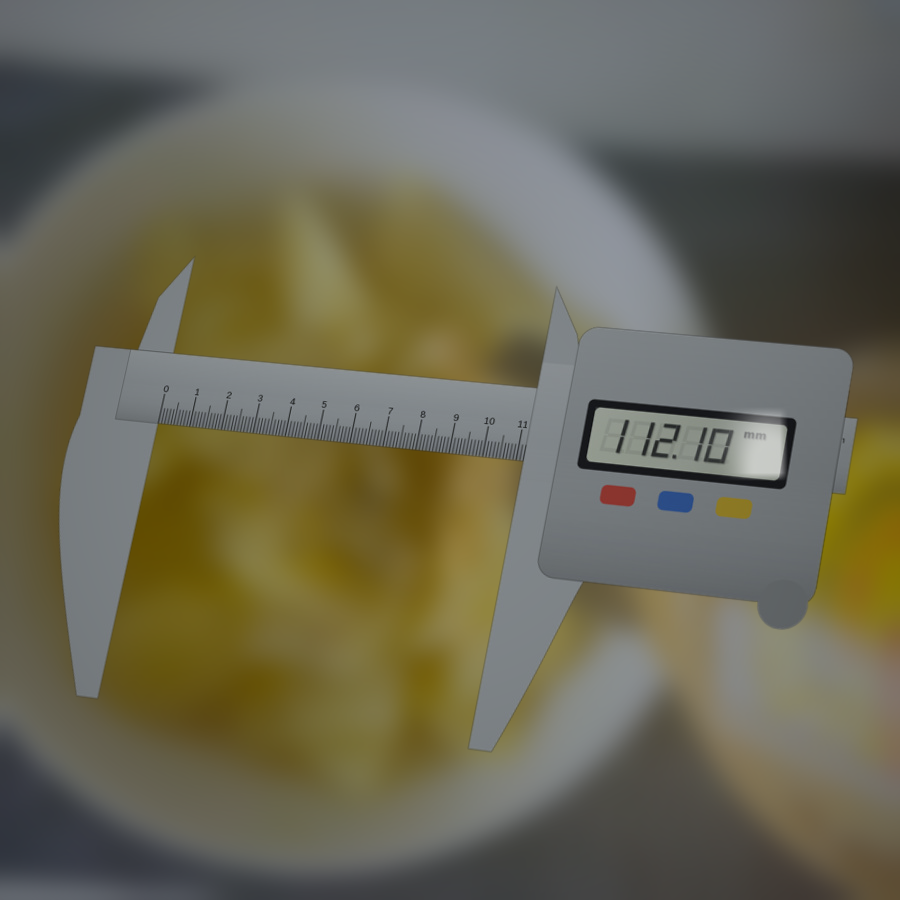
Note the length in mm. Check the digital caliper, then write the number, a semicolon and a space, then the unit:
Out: 112.10; mm
